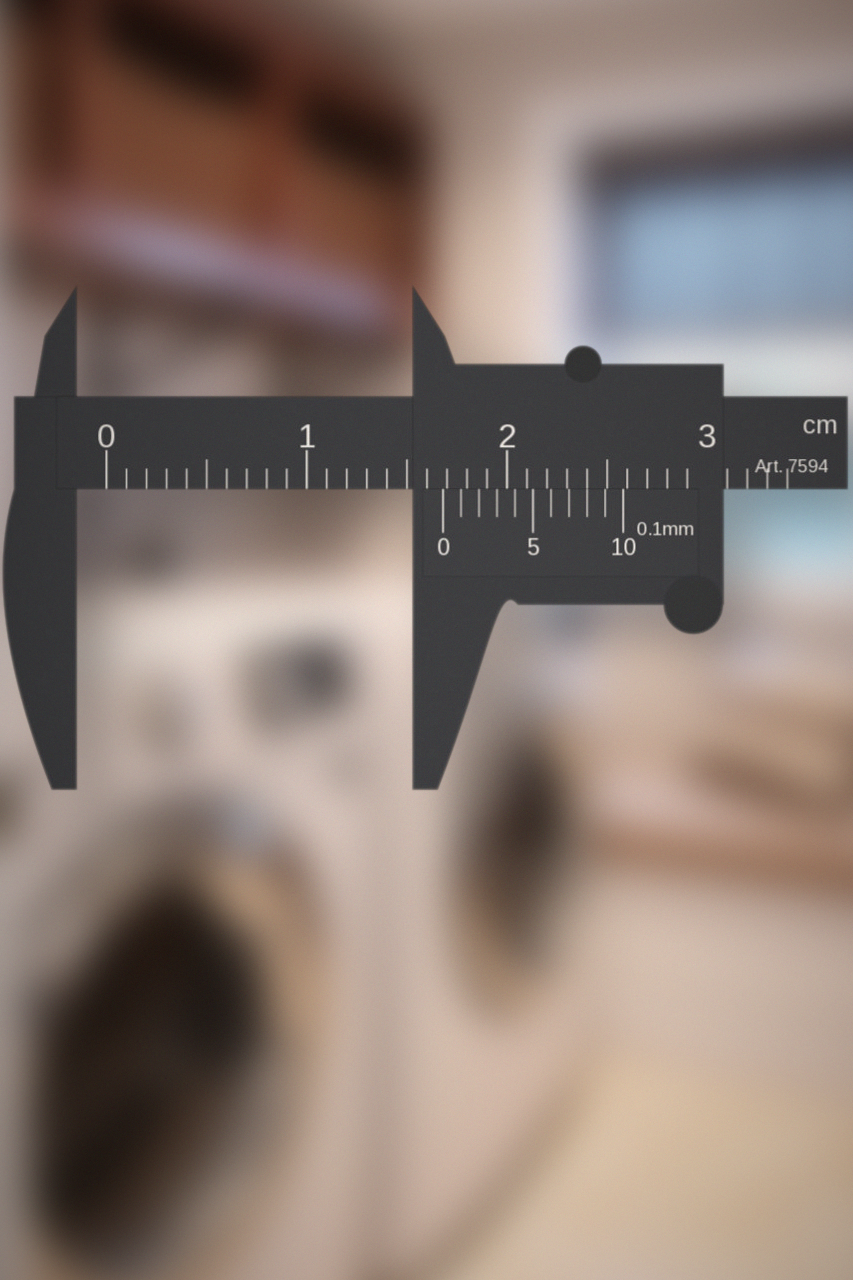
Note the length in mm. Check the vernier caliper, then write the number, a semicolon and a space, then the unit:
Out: 16.8; mm
